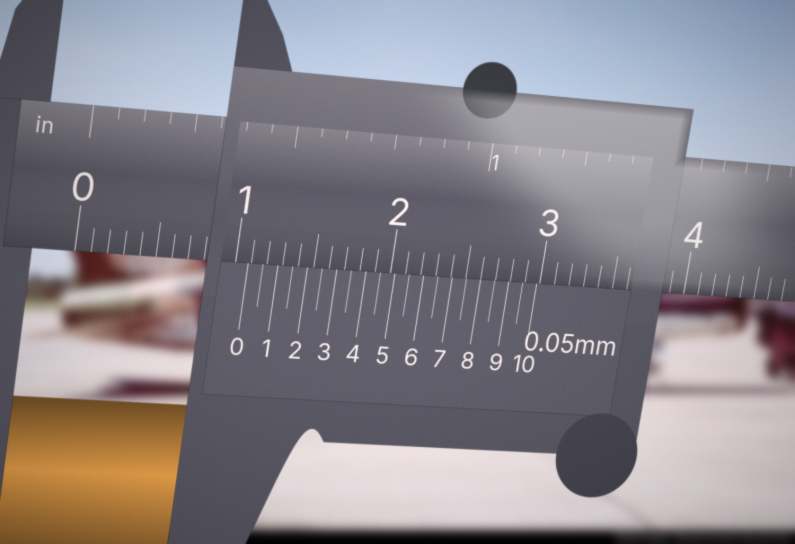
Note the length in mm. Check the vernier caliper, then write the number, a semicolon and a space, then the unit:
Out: 10.8; mm
